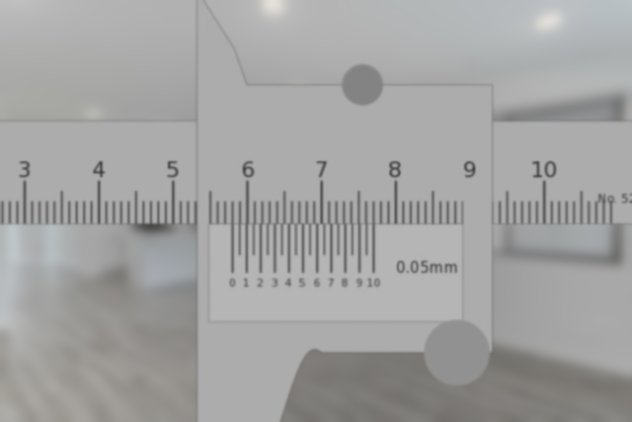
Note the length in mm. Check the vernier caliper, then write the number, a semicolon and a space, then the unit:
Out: 58.0; mm
